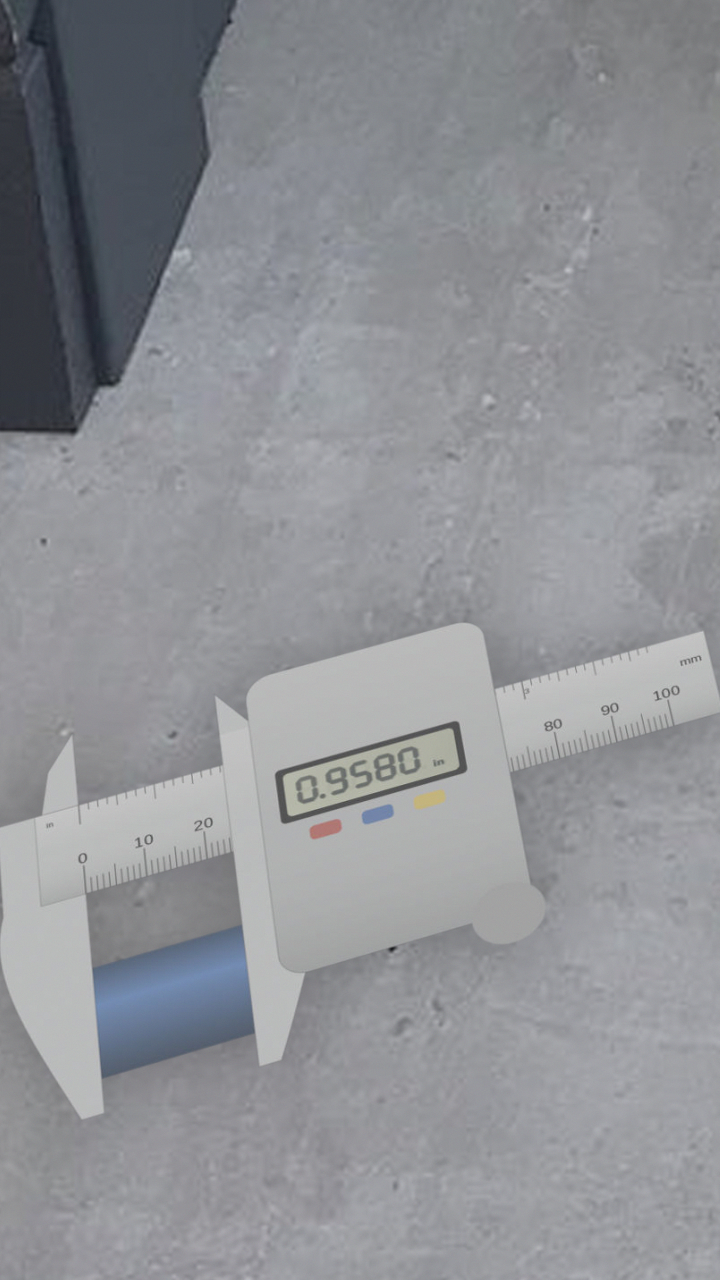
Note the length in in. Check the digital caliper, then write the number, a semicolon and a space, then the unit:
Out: 0.9580; in
